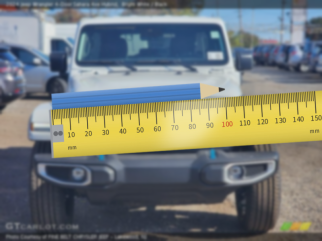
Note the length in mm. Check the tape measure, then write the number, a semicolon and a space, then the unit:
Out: 100; mm
